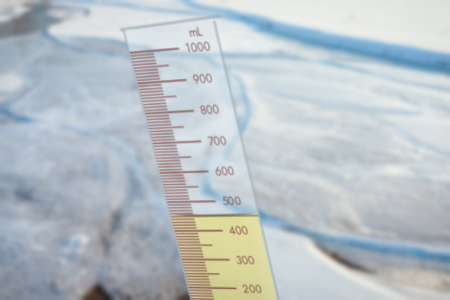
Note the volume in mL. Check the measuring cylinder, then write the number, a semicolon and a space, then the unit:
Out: 450; mL
